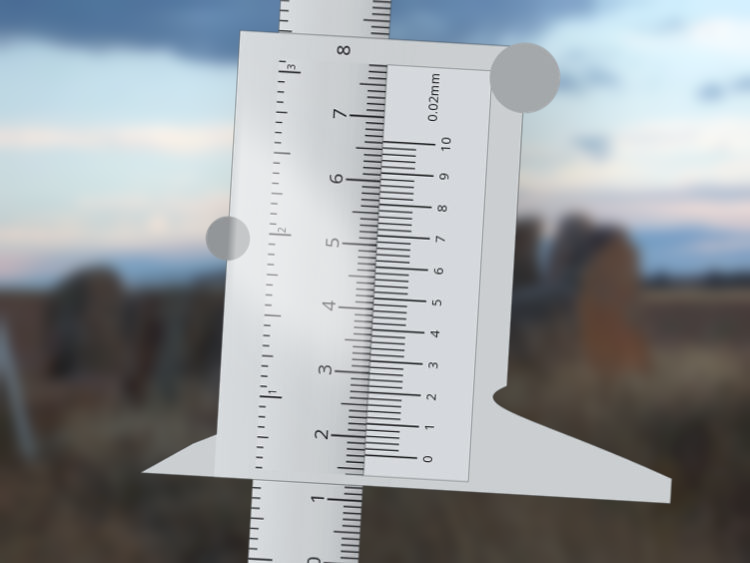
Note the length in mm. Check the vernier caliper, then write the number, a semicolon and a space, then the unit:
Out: 17.2; mm
